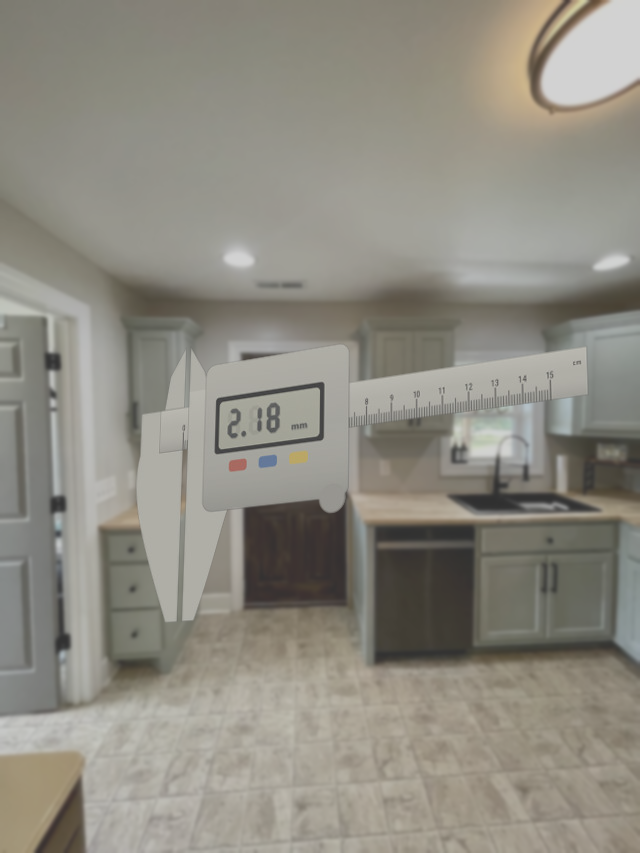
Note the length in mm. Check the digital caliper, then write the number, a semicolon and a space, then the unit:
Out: 2.18; mm
